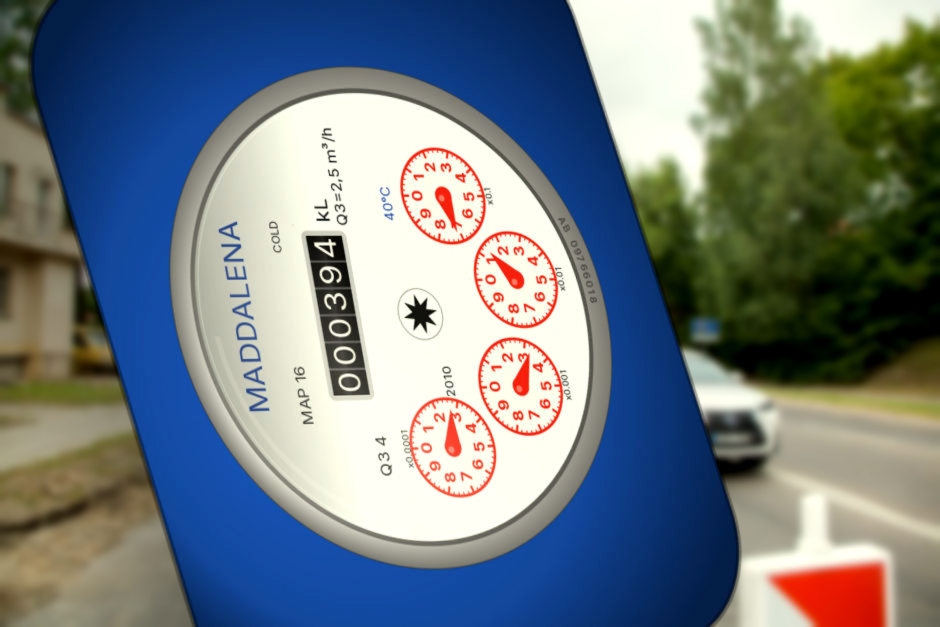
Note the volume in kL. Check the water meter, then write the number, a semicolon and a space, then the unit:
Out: 394.7132; kL
